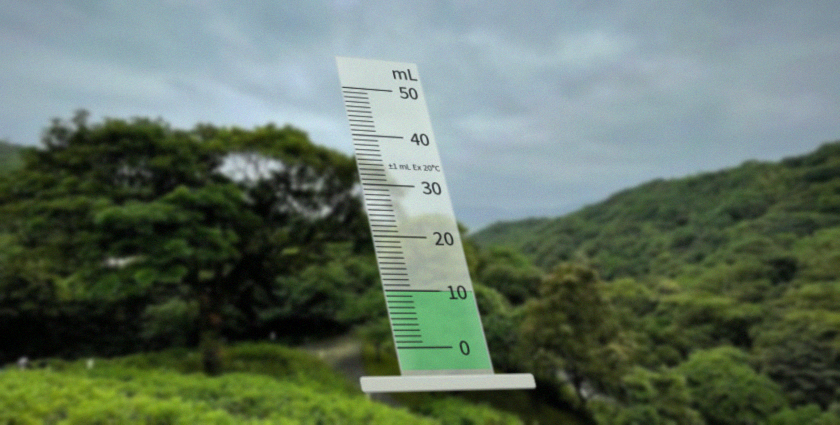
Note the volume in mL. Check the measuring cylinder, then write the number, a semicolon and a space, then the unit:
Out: 10; mL
